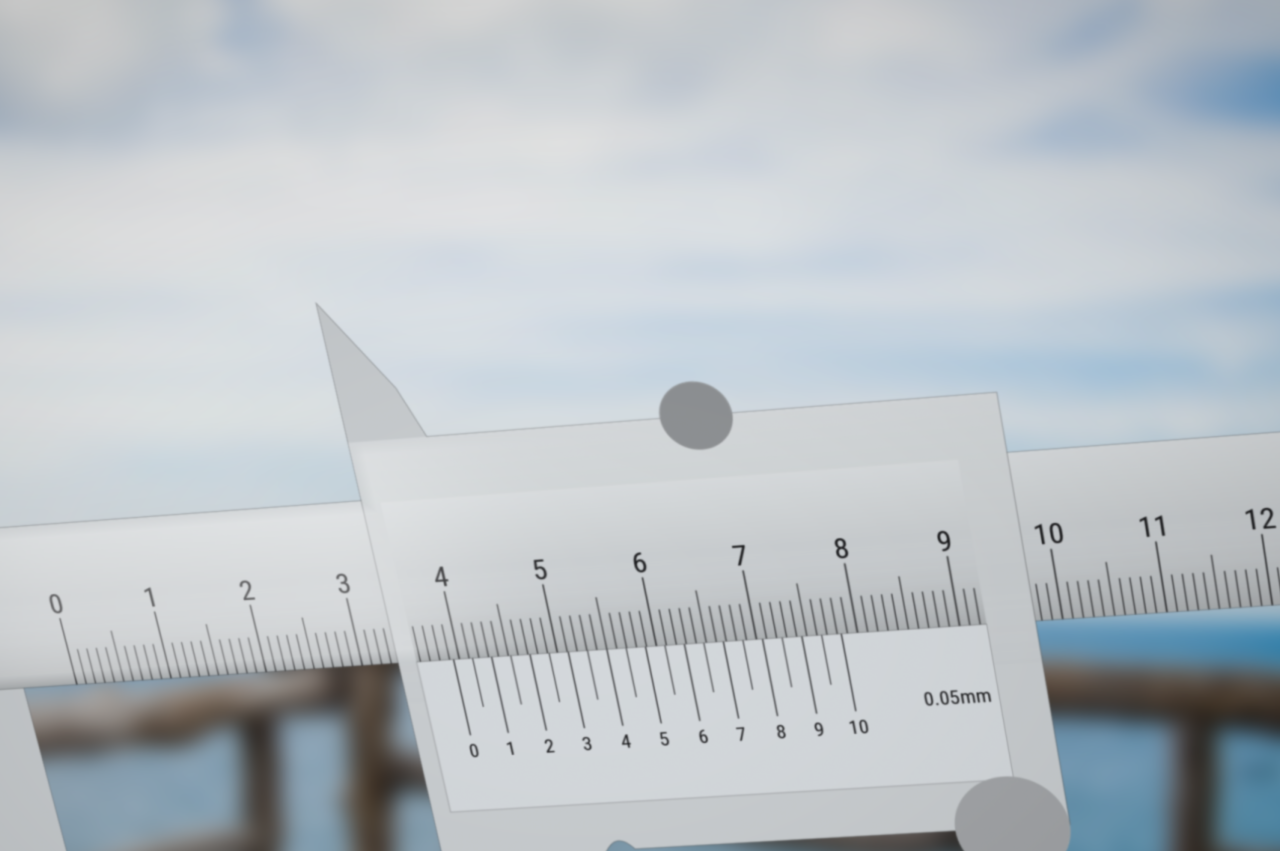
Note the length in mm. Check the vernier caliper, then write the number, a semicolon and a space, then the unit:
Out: 39.4; mm
